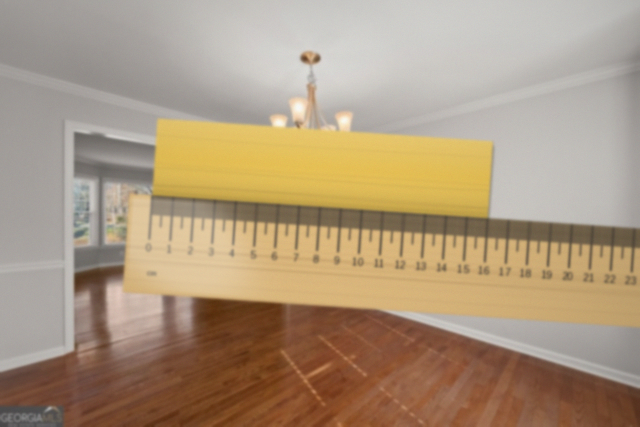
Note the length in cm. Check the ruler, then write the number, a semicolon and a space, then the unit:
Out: 16; cm
